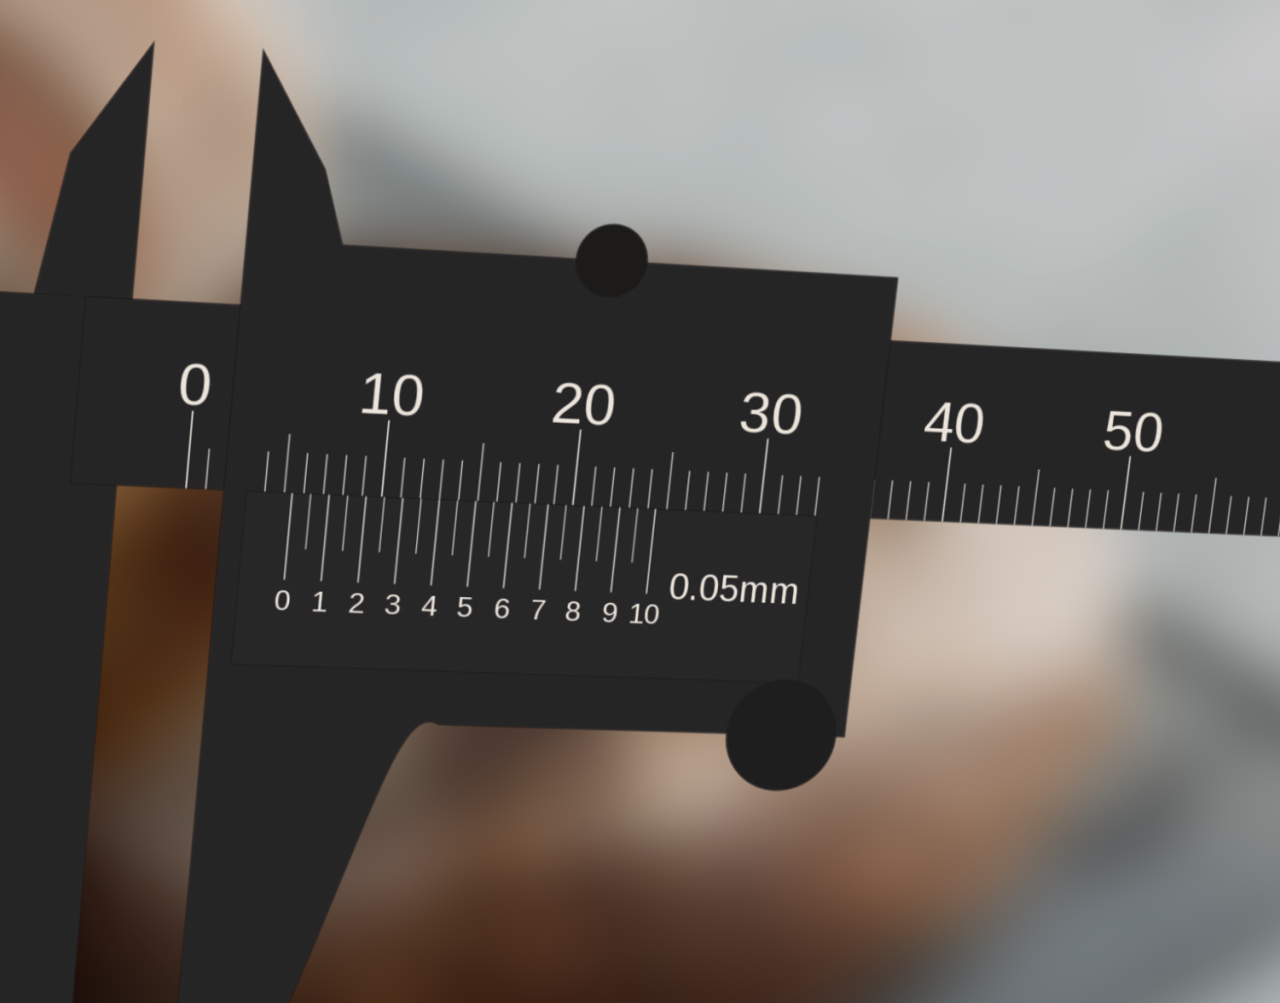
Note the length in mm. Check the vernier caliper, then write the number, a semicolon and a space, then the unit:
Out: 5.4; mm
